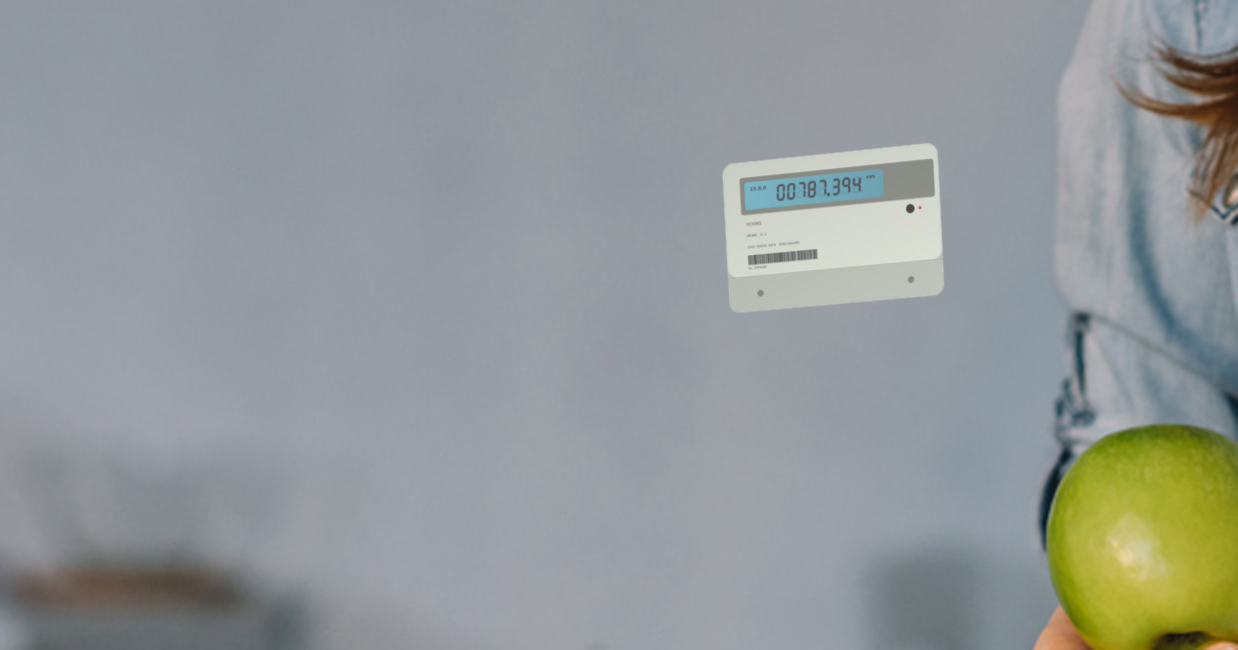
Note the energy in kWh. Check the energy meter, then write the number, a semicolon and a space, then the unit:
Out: 787.394; kWh
